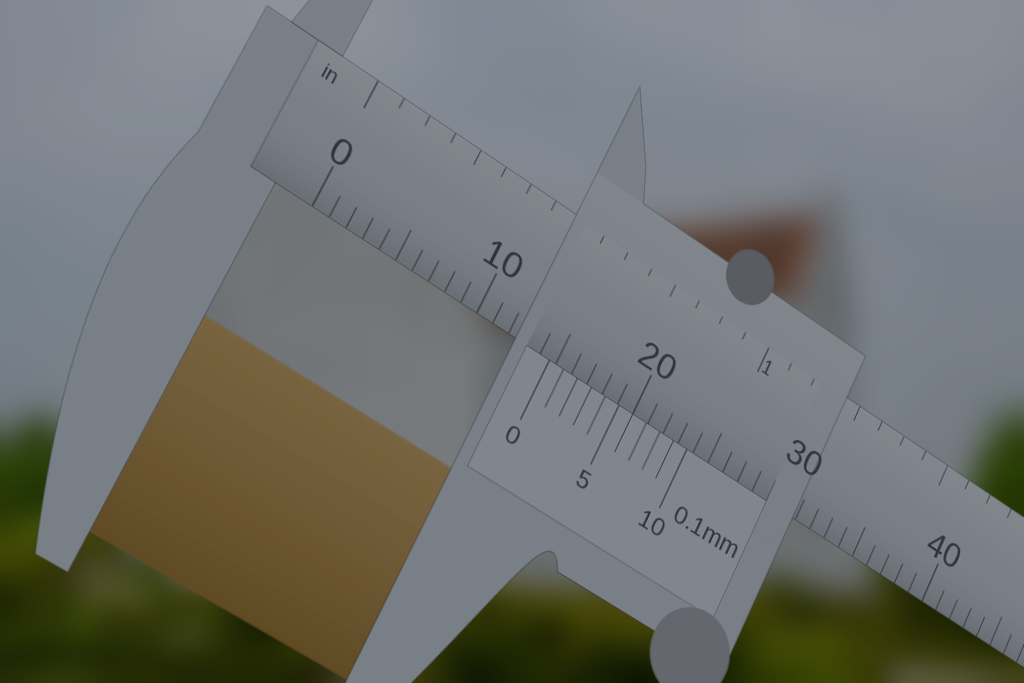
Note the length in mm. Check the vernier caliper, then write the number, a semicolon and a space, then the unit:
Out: 14.6; mm
